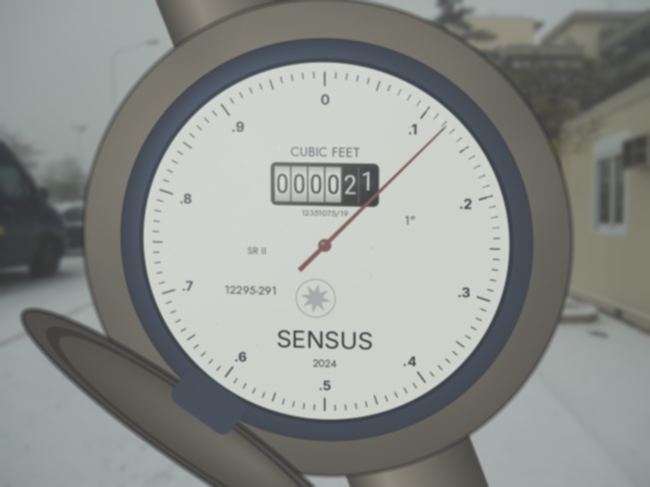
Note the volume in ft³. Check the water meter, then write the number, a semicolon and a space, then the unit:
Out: 21.12; ft³
